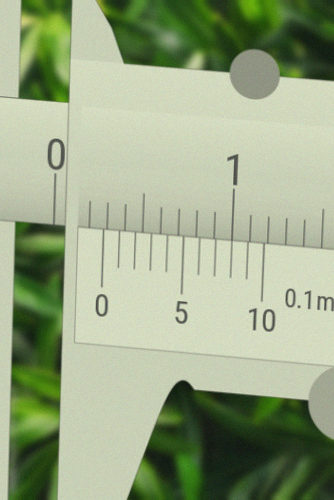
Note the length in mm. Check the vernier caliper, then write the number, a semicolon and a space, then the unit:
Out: 2.8; mm
